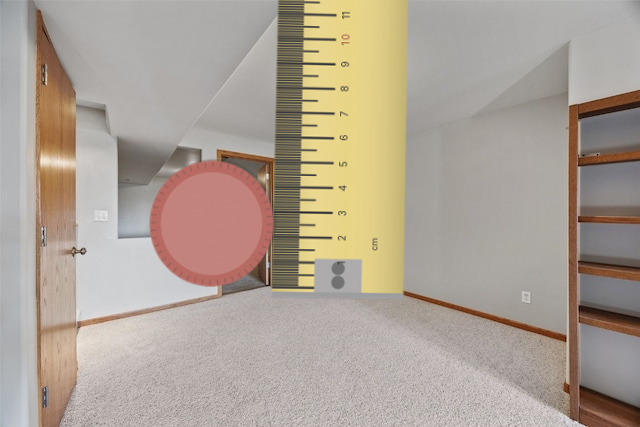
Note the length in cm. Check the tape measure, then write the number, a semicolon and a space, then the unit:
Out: 5; cm
